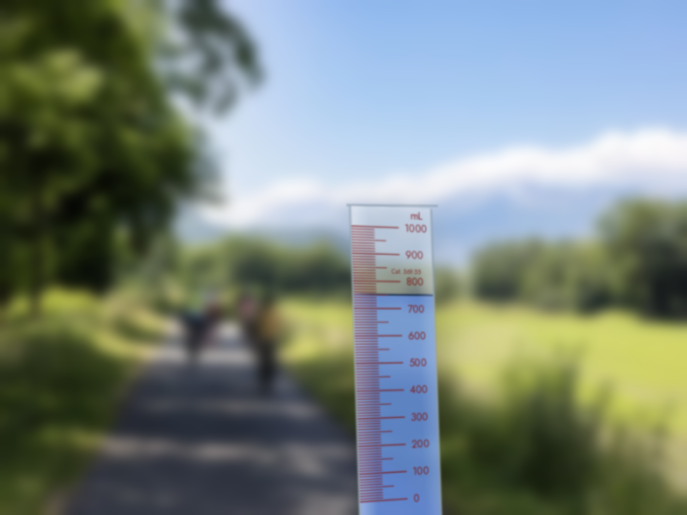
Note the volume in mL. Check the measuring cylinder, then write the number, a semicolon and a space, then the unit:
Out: 750; mL
